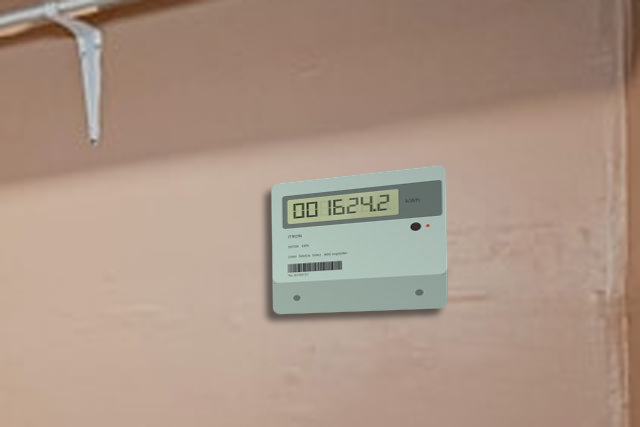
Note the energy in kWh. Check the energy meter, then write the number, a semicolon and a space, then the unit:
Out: 1624.2; kWh
